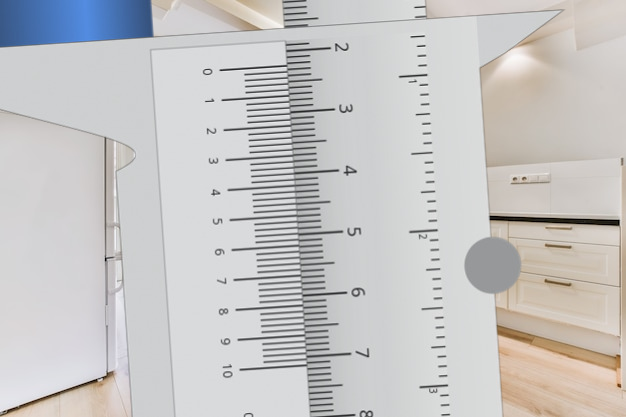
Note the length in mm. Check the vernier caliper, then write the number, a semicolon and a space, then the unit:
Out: 22.4; mm
